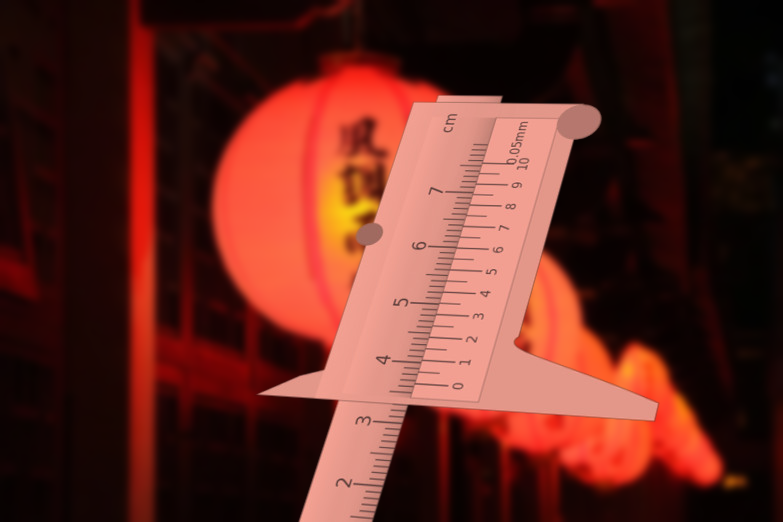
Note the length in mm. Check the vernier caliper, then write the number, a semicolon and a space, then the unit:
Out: 36.5; mm
